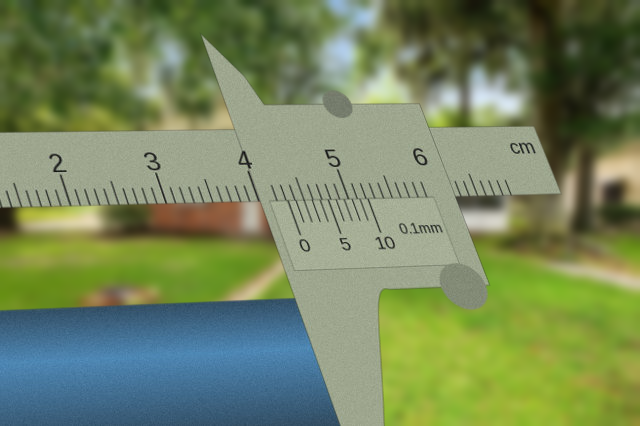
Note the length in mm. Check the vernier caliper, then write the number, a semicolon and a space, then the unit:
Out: 43.2; mm
